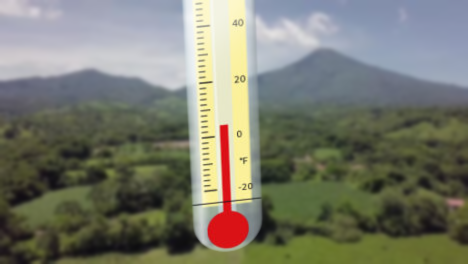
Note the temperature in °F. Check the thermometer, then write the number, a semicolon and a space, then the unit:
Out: 4; °F
